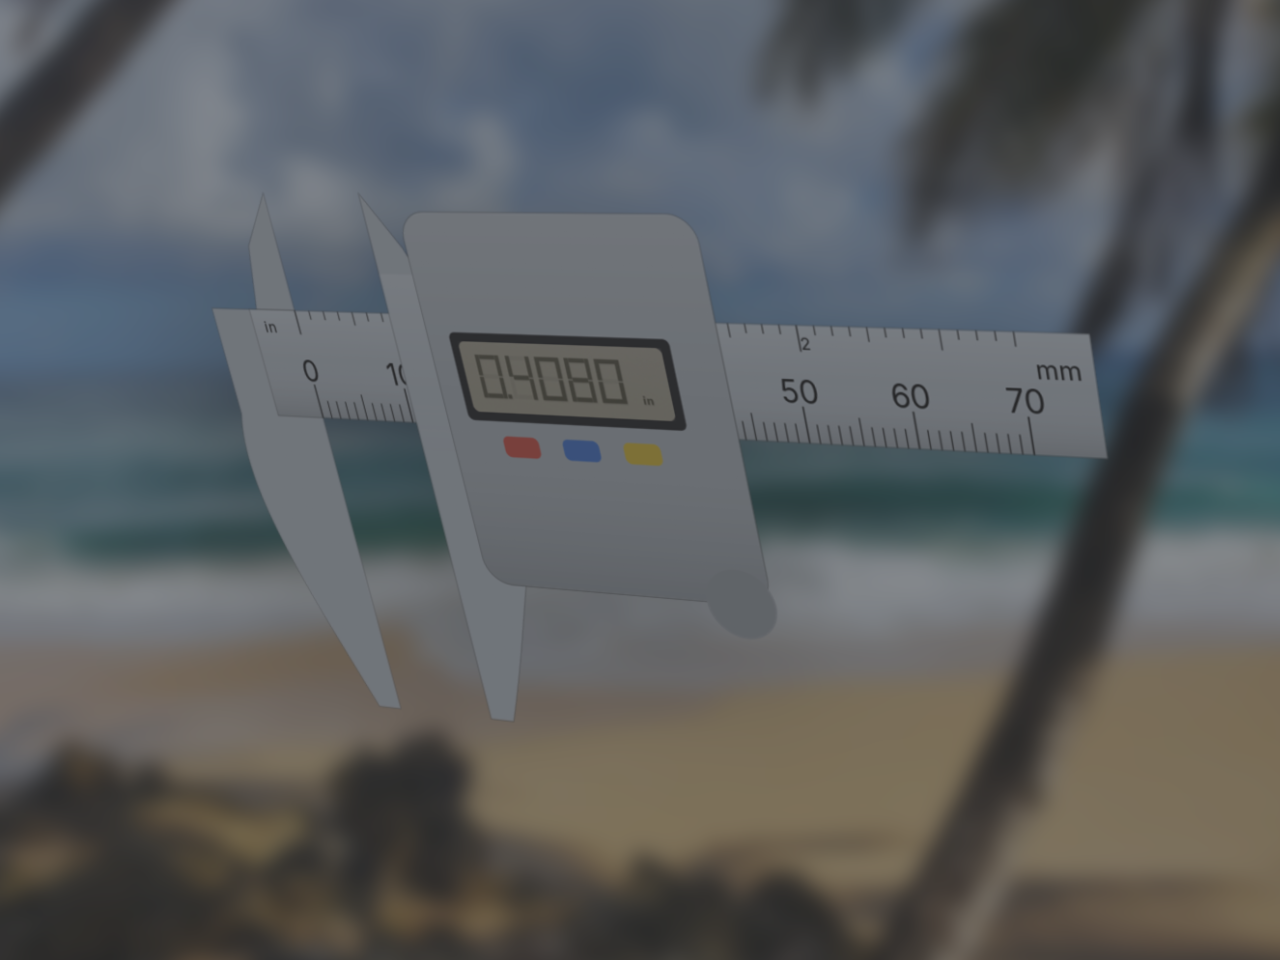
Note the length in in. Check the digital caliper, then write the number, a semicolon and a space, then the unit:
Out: 0.4080; in
